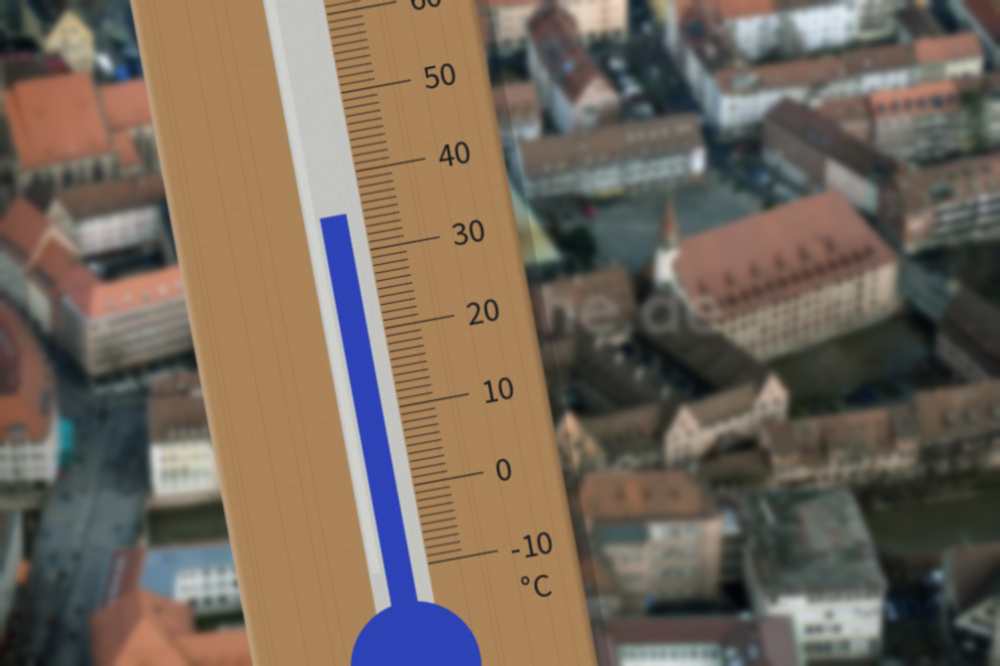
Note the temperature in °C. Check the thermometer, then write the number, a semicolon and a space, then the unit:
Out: 35; °C
